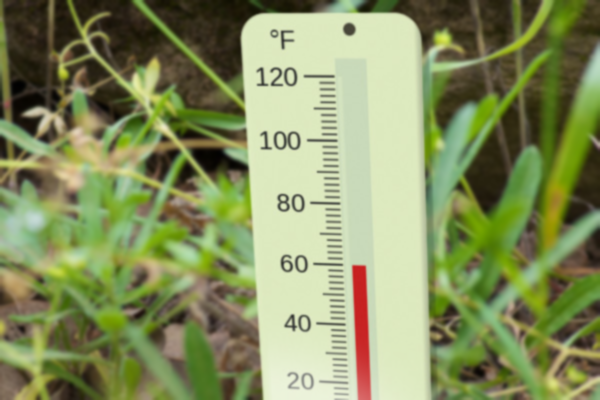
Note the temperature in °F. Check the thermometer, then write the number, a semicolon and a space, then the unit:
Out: 60; °F
